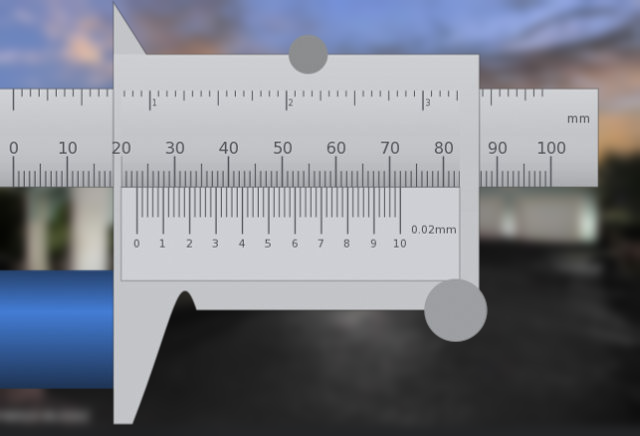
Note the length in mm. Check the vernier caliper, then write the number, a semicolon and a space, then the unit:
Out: 23.0; mm
